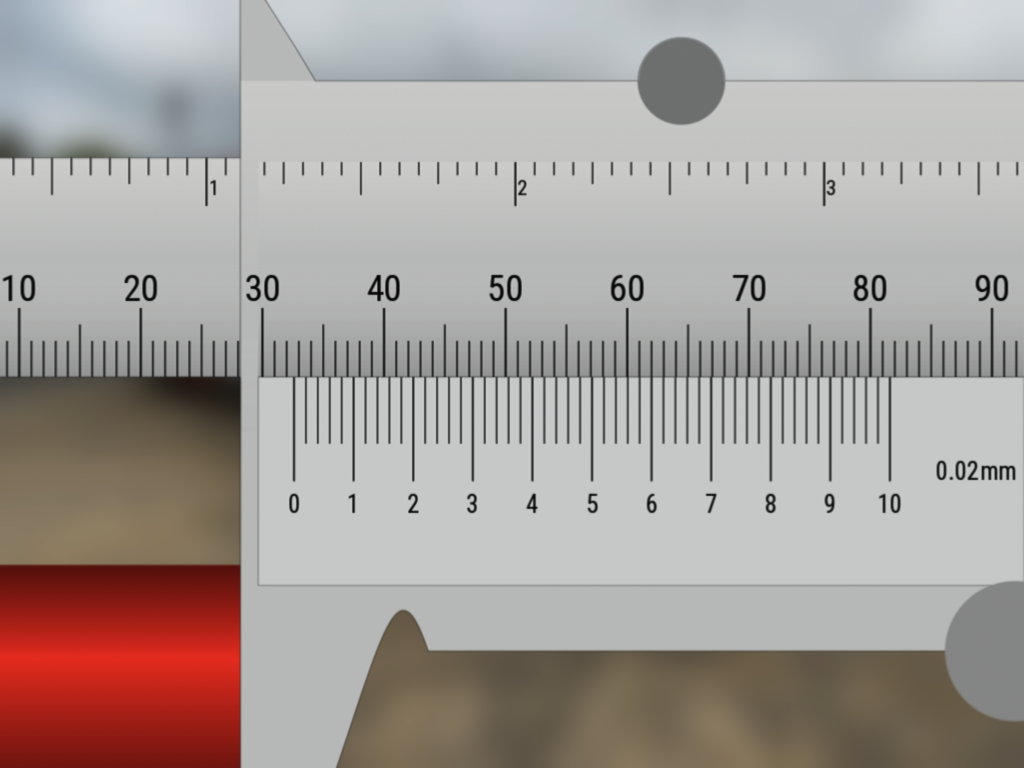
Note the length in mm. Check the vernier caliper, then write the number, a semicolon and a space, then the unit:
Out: 32.6; mm
